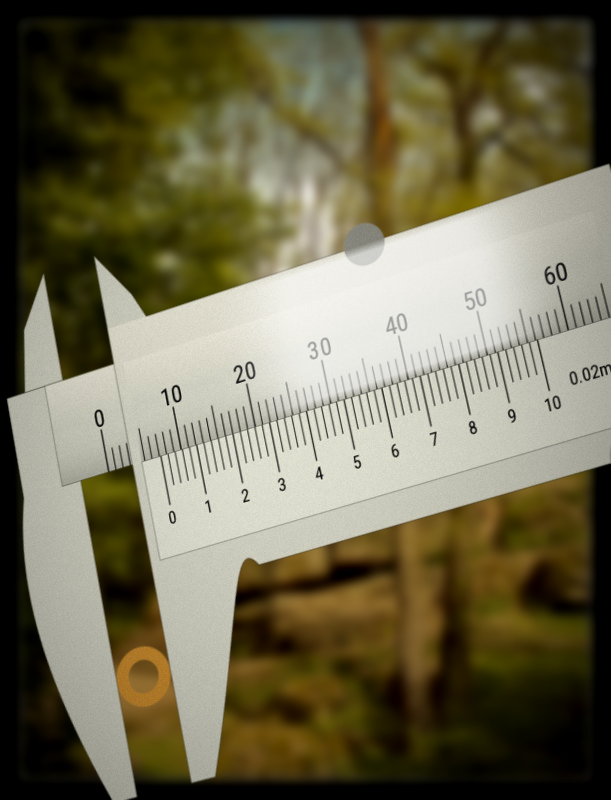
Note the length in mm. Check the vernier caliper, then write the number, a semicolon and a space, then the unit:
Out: 7.2; mm
